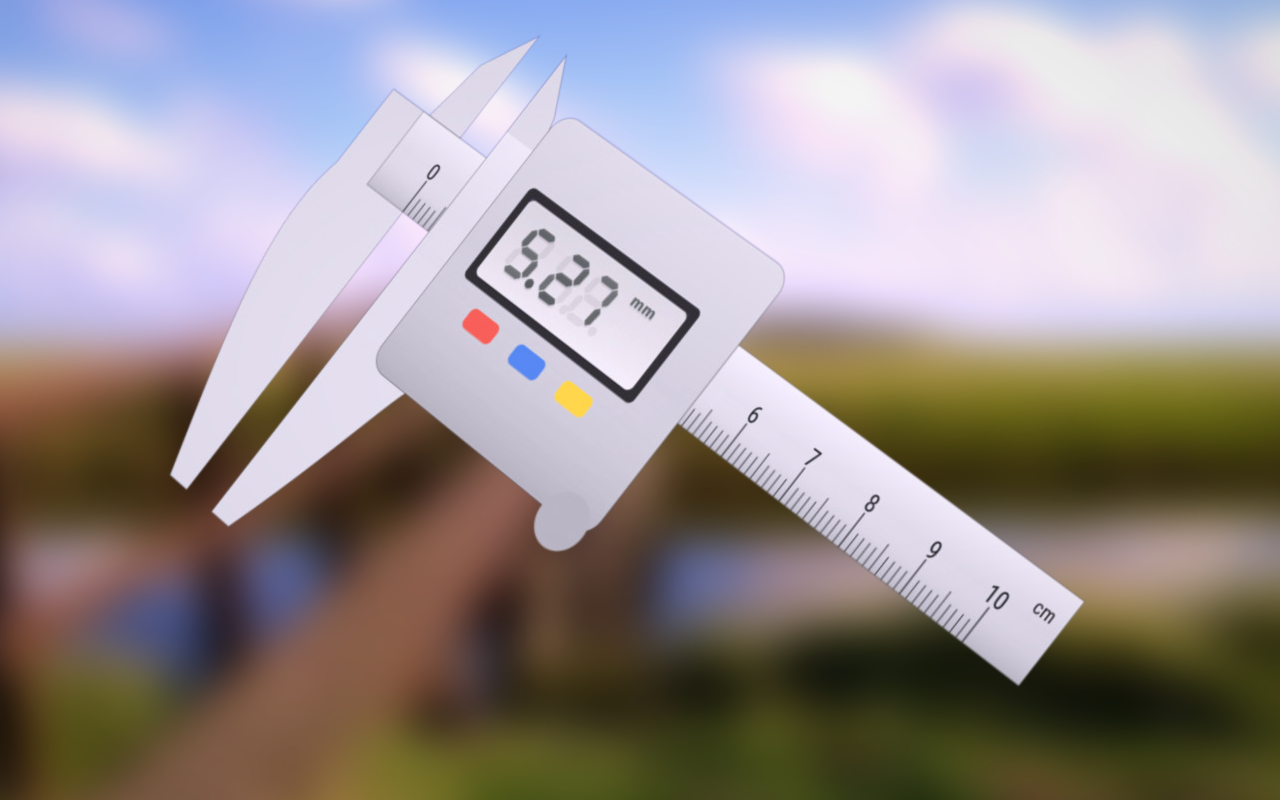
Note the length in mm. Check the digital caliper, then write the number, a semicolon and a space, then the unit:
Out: 5.27; mm
